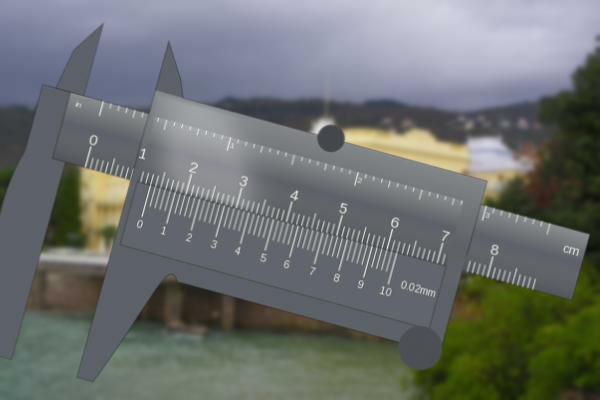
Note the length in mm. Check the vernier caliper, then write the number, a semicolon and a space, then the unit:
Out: 13.0; mm
